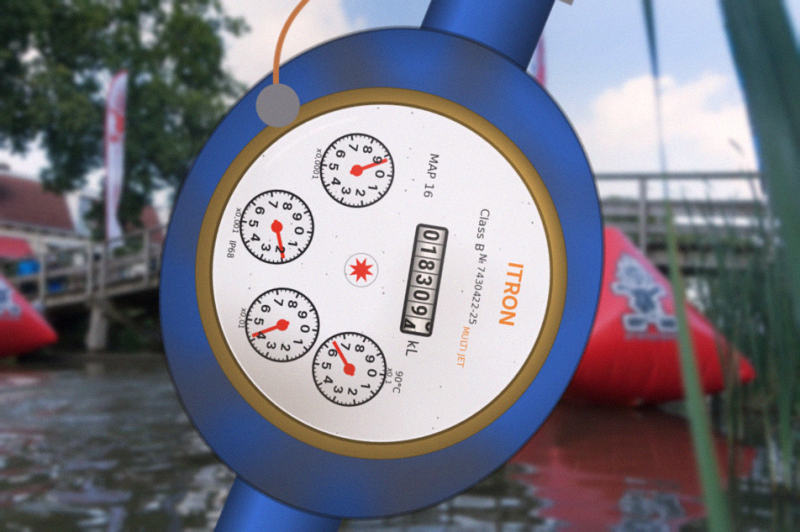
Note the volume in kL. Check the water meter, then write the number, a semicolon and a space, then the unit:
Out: 183093.6419; kL
